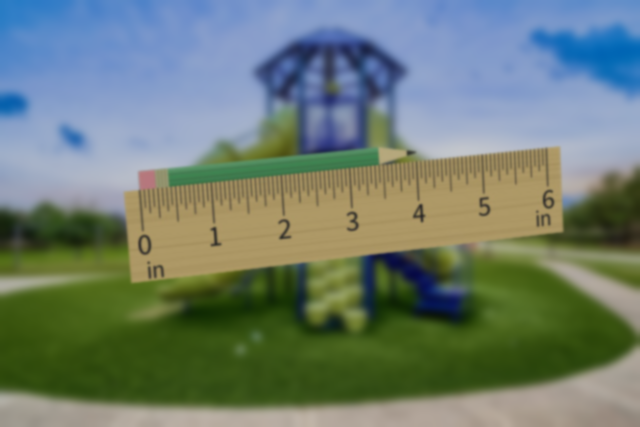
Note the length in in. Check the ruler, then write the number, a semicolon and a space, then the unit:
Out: 4; in
